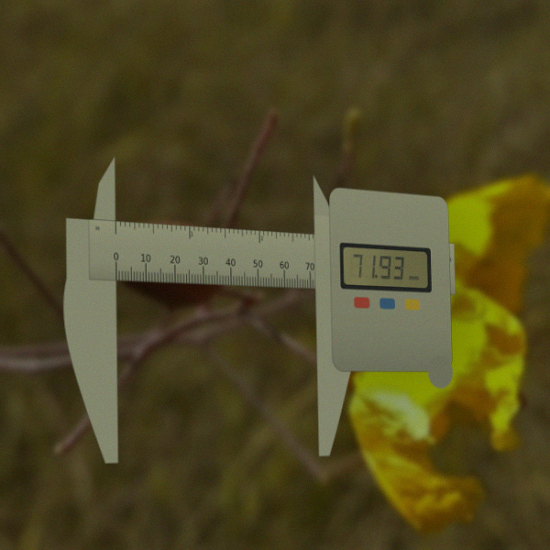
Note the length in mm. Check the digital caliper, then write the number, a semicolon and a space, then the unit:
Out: 71.93; mm
